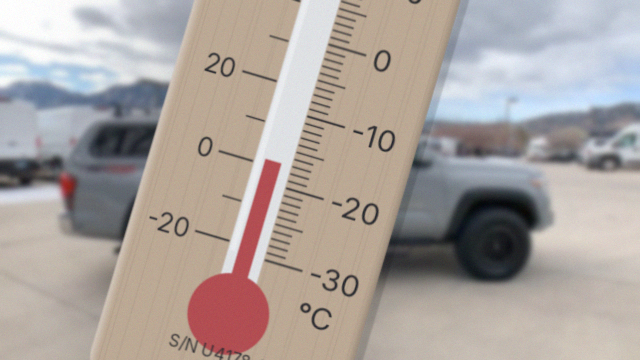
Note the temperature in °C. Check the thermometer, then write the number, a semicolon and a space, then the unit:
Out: -17; °C
